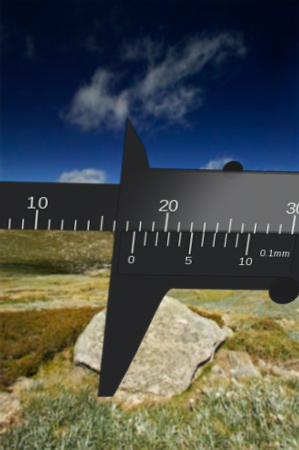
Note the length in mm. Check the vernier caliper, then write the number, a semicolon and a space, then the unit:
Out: 17.6; mm
